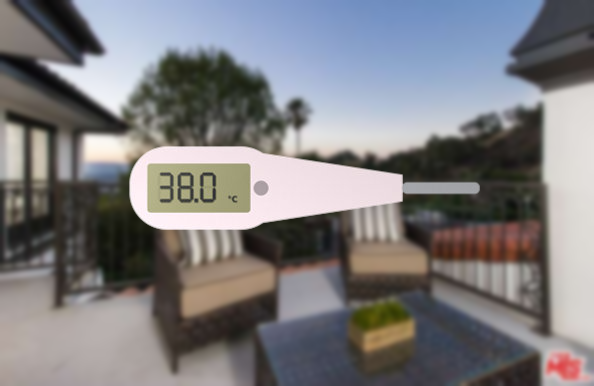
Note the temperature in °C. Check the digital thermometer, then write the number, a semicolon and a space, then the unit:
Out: 38.0; °C
